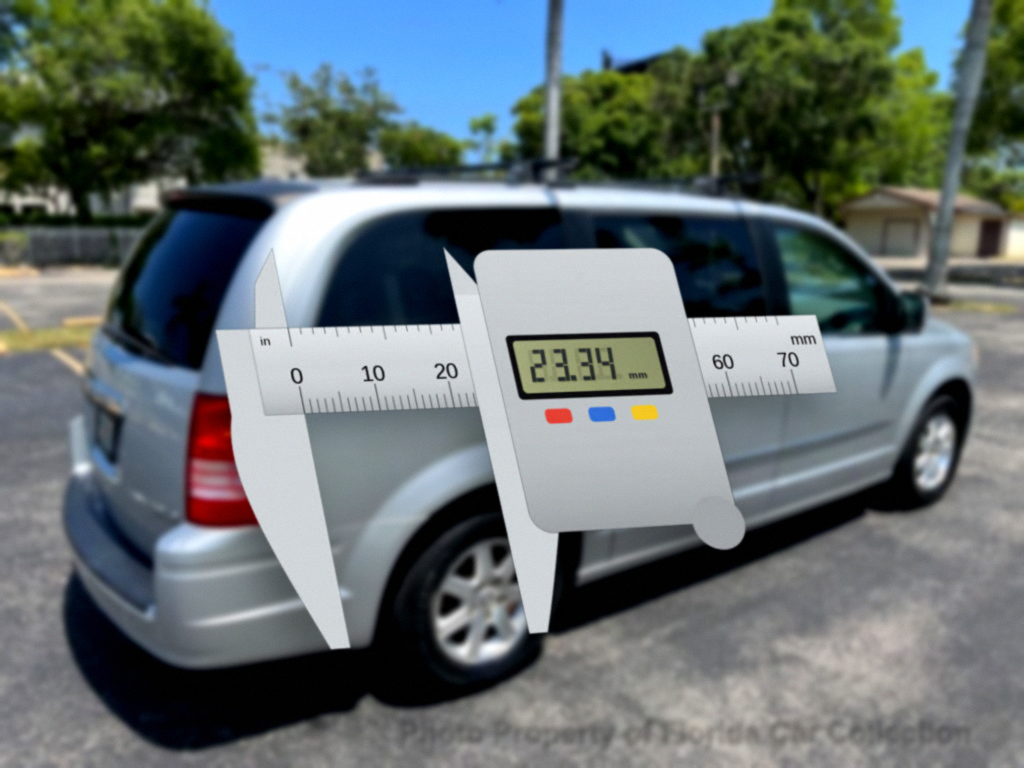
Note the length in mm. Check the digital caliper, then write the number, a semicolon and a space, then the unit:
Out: 23.34; mm
